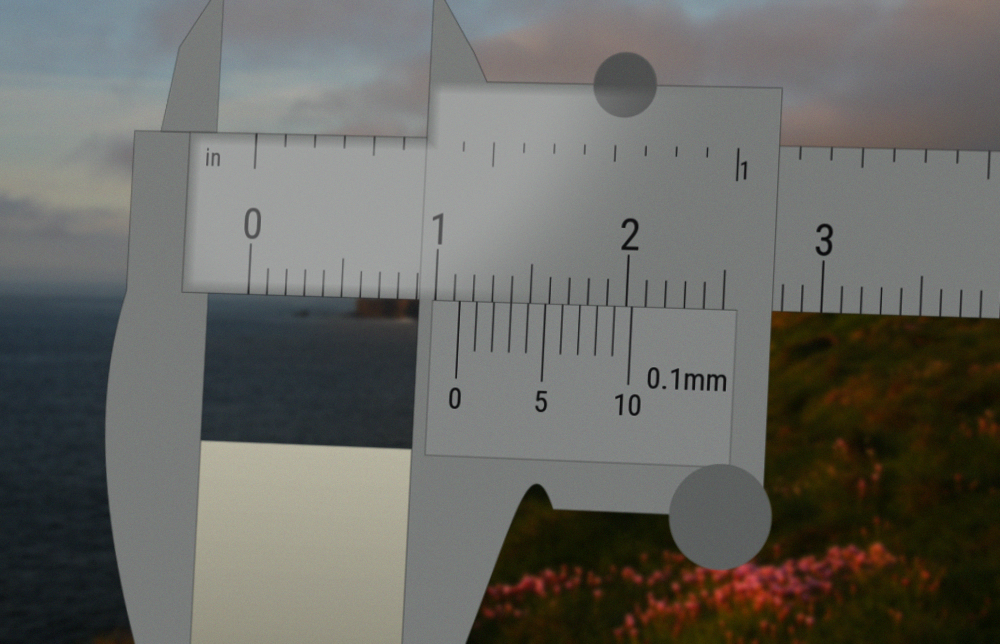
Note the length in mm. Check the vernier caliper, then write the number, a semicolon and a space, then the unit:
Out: 11.3; mm
